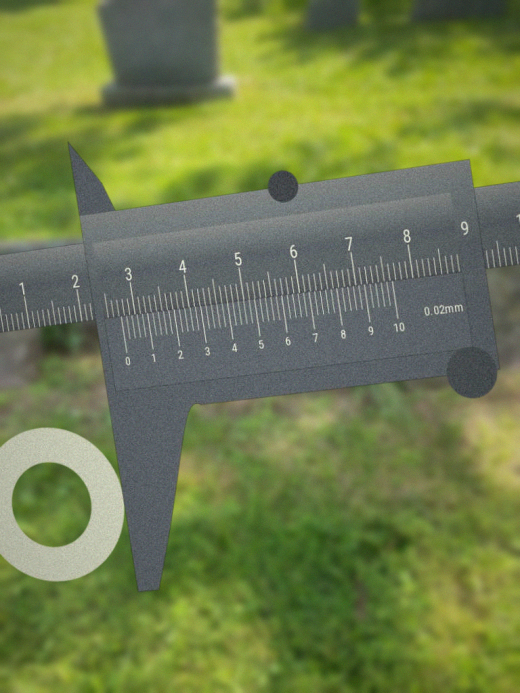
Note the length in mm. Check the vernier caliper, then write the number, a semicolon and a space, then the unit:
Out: 27.4; mm
